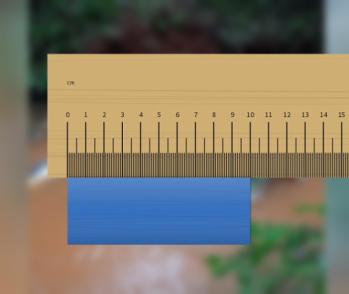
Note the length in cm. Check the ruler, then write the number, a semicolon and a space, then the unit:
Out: 10; cm
